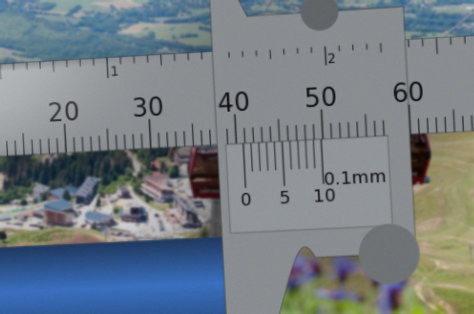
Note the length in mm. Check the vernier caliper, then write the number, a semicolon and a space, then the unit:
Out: 40.8; mm
